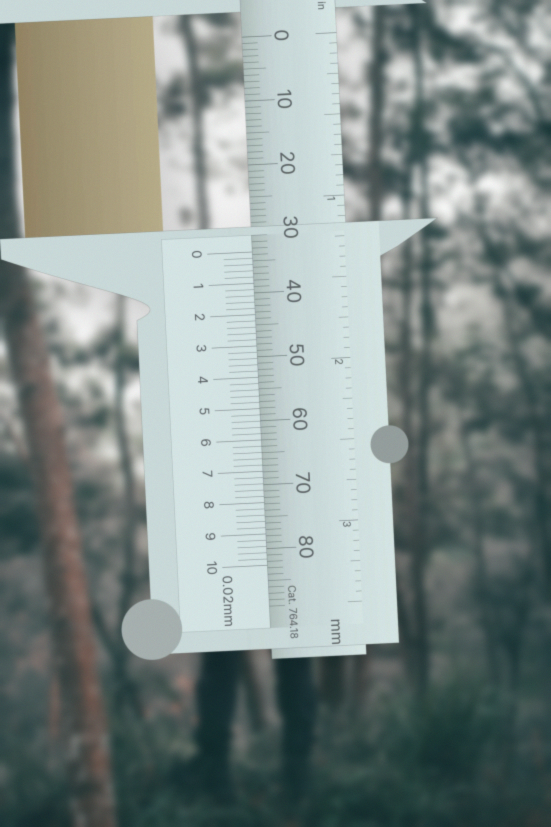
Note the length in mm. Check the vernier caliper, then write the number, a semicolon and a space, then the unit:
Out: 33.6; mm
